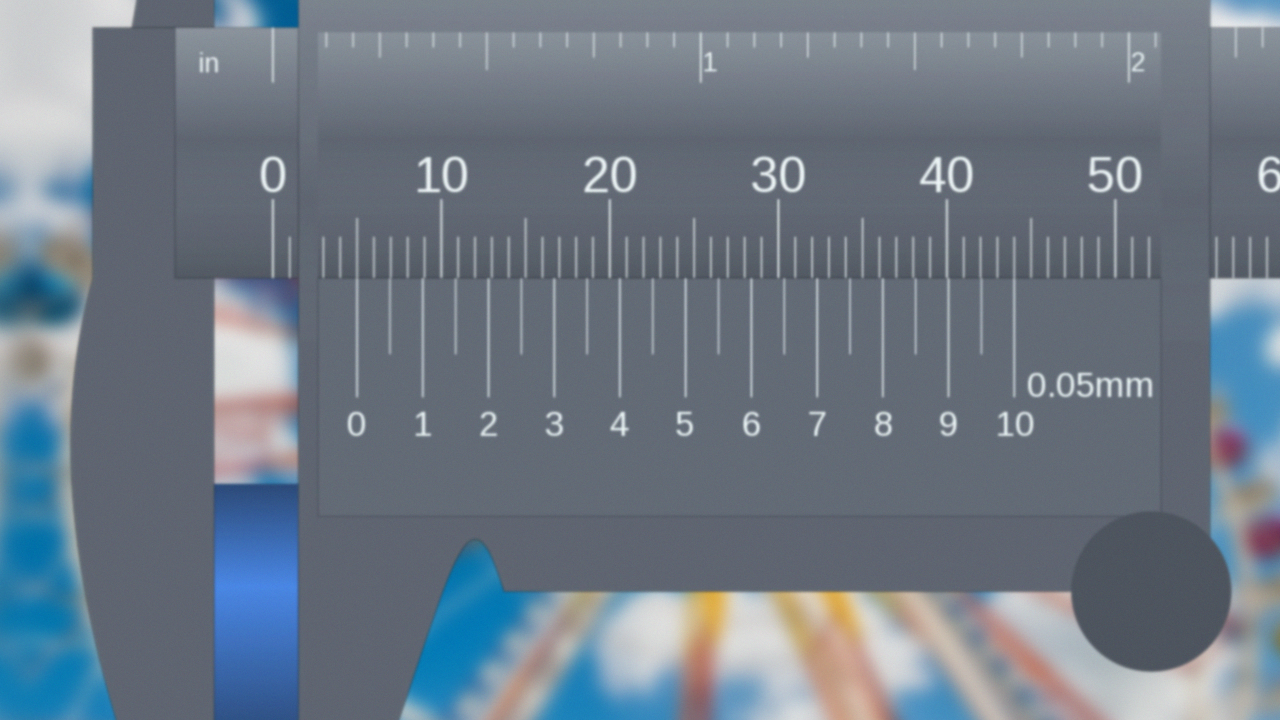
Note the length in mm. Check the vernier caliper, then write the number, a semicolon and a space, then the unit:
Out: 5.0; mm
